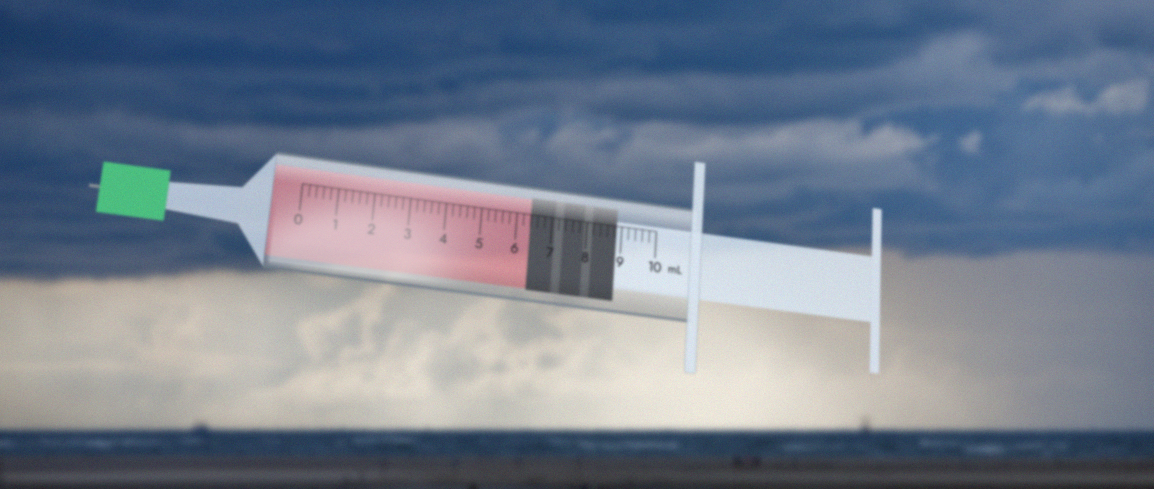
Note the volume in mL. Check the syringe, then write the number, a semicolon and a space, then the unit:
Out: 6.4; mL
